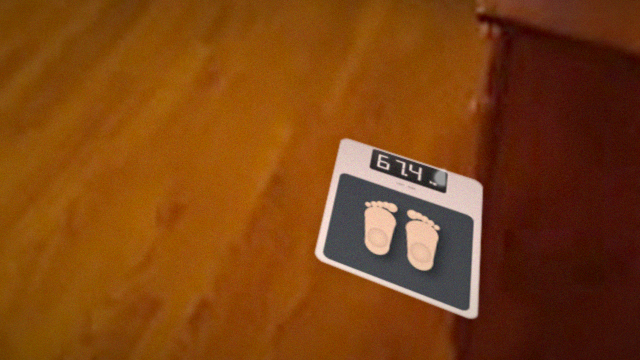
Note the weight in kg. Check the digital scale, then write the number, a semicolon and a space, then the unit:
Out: 67.4; kg
